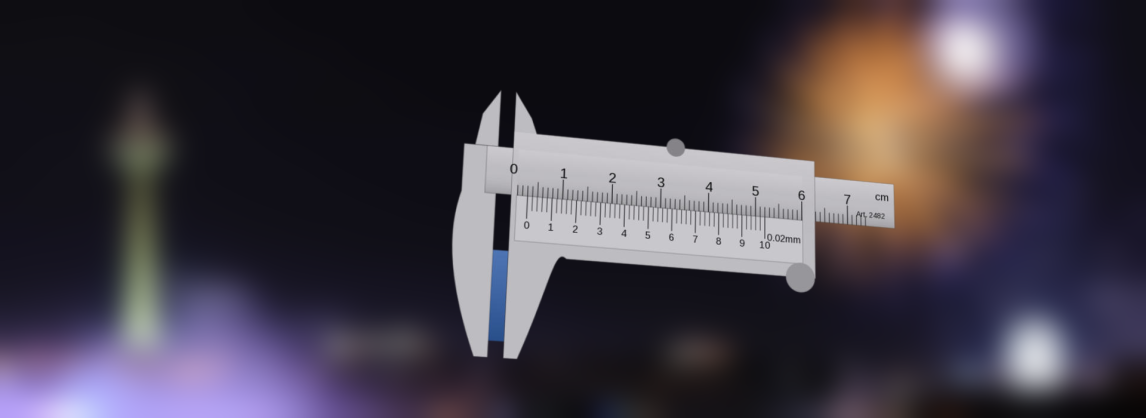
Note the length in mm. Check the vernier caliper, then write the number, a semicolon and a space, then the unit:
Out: 3.0; mm
